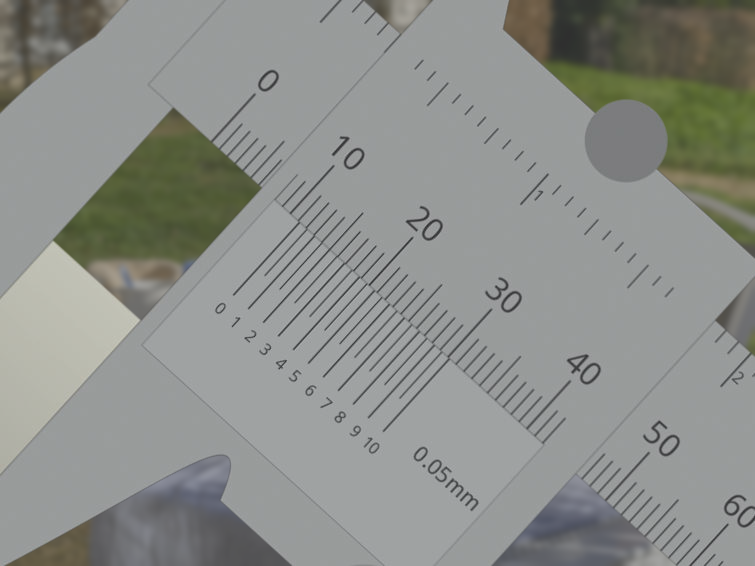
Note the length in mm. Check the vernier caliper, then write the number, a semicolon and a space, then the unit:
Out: 11.2; mm
